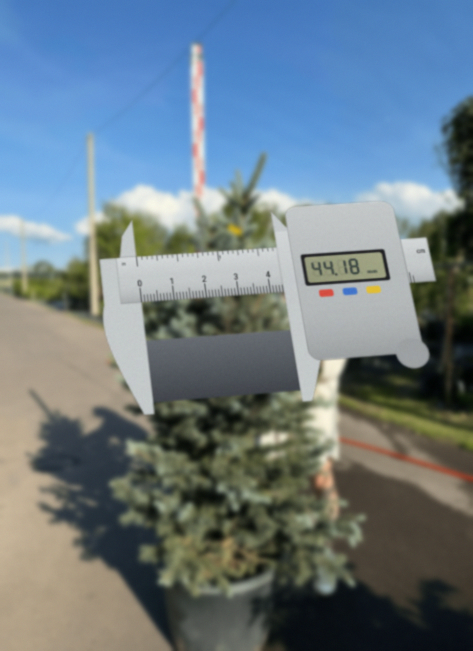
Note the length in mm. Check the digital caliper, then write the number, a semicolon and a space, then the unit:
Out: 44.18; mm
